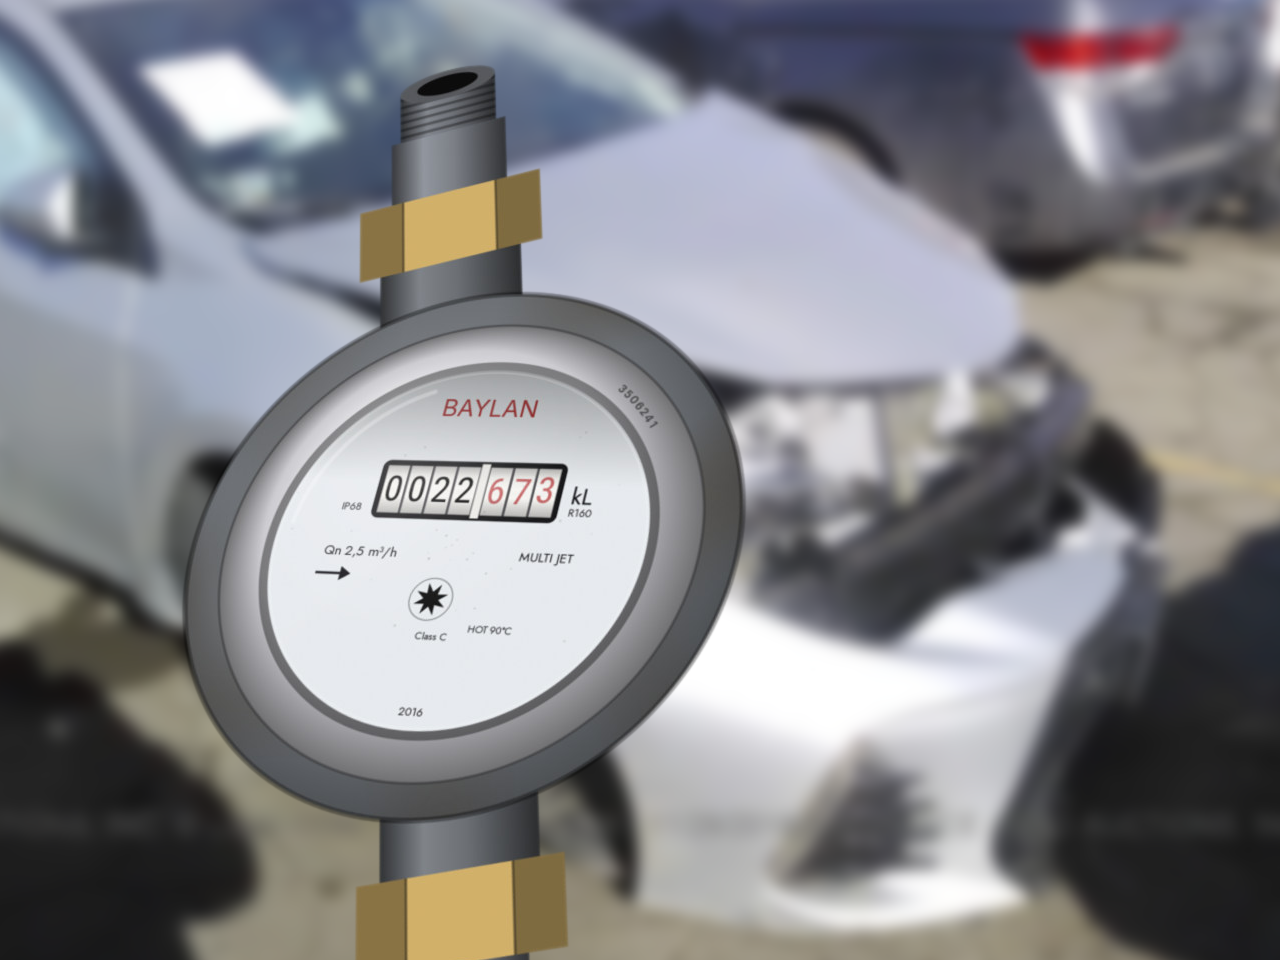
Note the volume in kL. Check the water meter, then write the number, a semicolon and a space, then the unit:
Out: 22.673; kL
